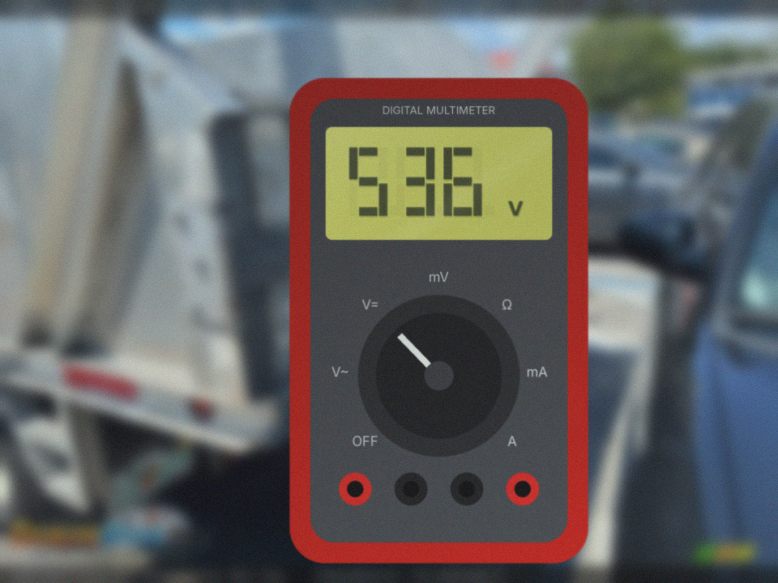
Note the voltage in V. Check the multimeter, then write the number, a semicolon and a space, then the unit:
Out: 536; V
